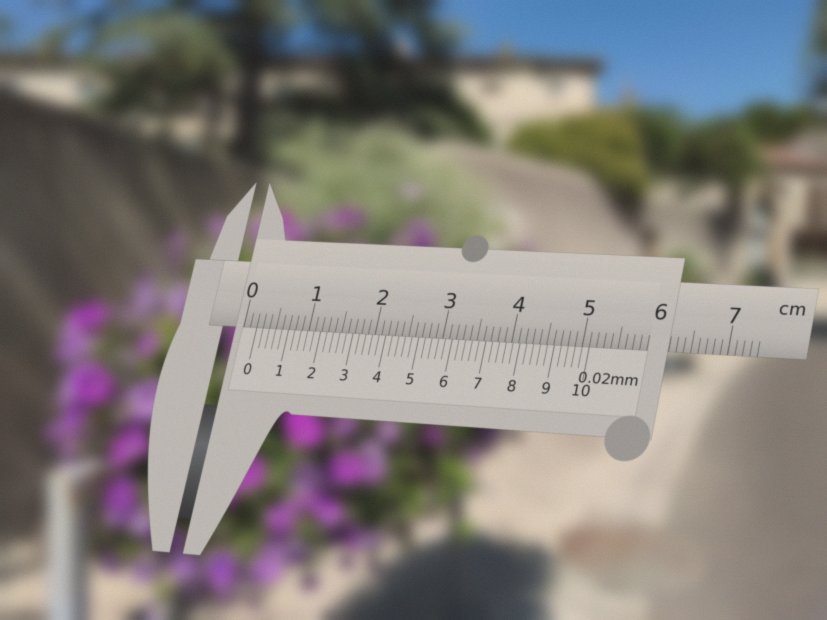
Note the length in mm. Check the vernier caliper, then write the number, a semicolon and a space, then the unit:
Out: 2.0; mm
